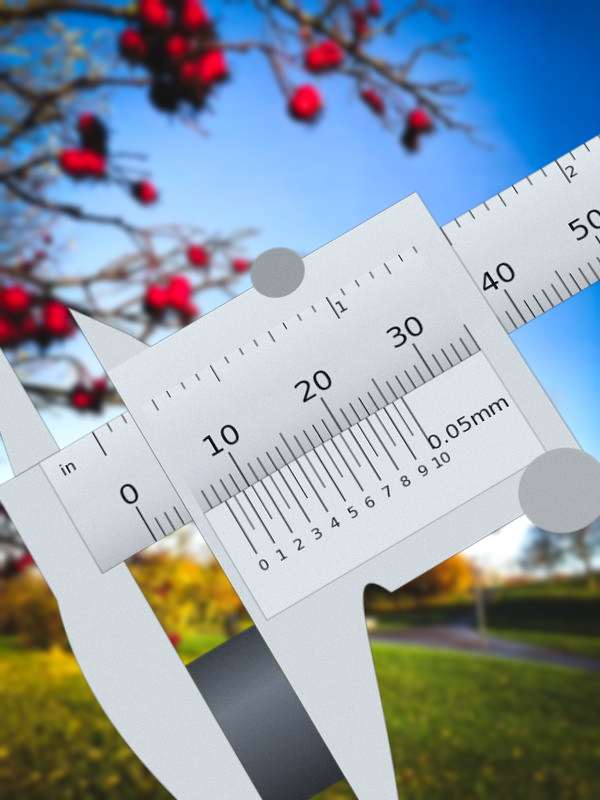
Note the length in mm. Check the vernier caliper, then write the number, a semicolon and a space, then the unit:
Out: 7.4; mm
